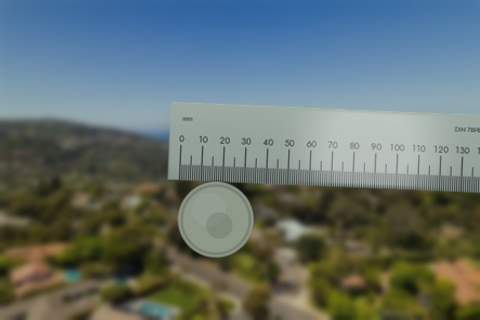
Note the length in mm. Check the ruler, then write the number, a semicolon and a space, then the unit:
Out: 35; mm
